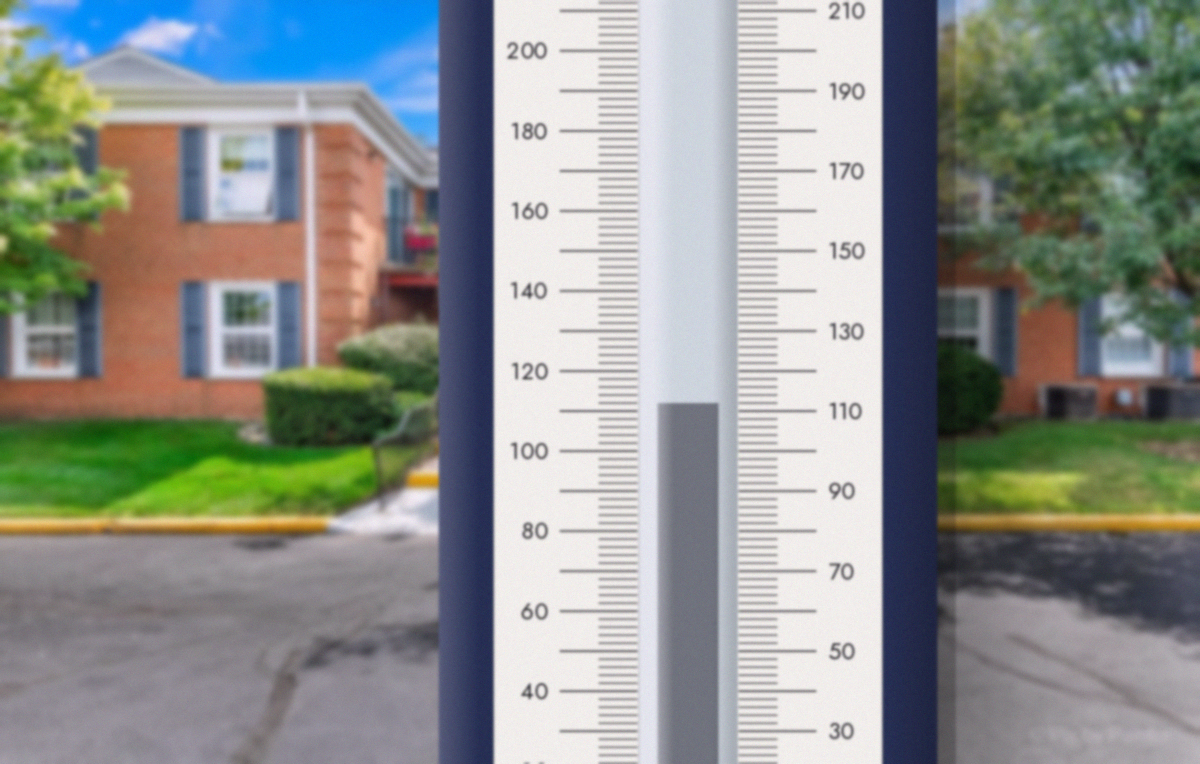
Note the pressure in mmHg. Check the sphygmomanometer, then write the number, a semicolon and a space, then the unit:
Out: 112; mmHg
